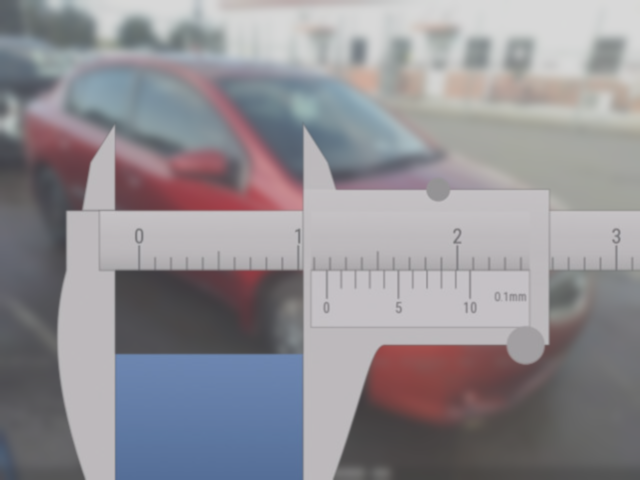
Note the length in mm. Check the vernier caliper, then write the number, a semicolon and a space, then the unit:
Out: 11.8; mm
